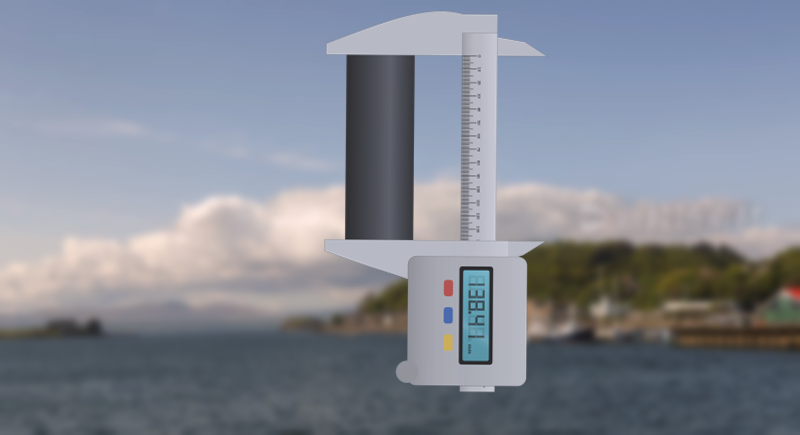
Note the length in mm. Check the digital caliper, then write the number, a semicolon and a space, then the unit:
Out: 138.41; mm
